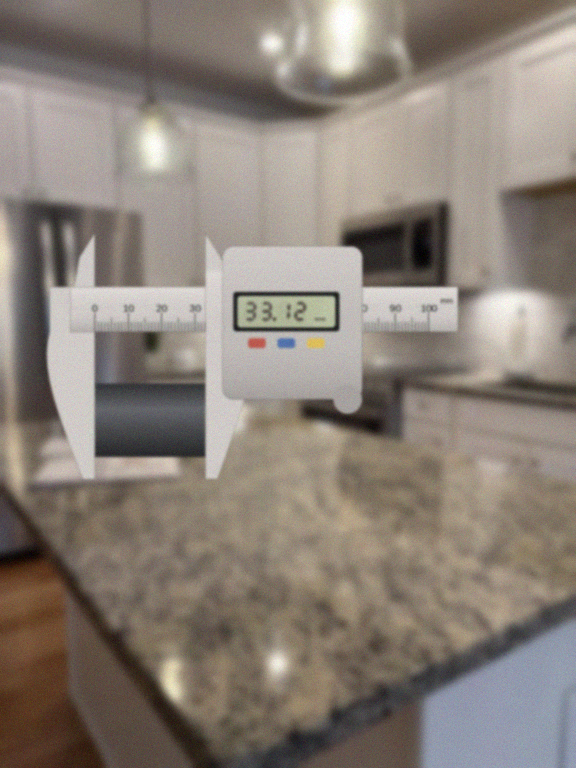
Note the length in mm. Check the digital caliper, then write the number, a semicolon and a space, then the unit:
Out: 33.12; mm
